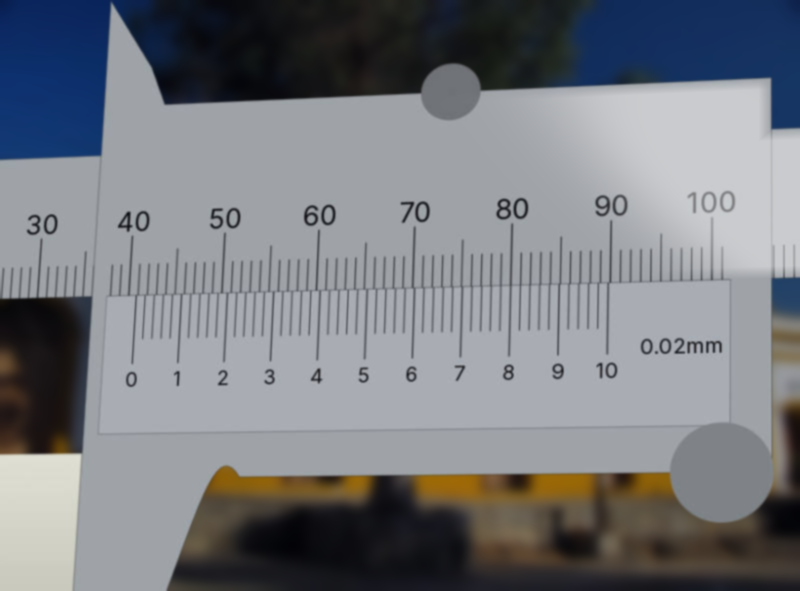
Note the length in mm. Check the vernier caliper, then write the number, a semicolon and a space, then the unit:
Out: 40.8; mm
